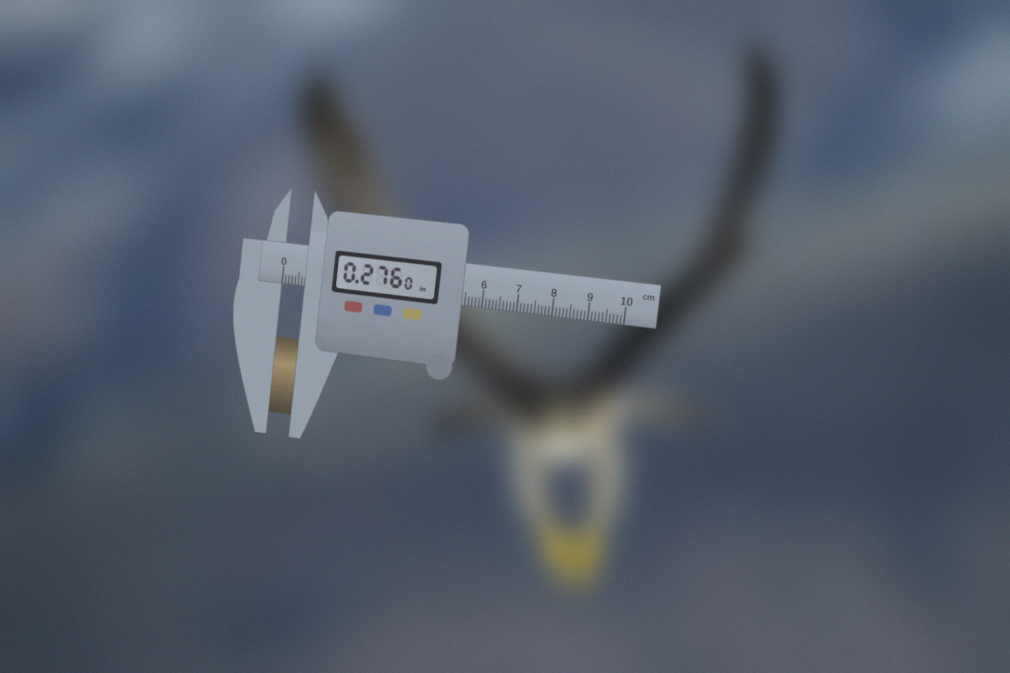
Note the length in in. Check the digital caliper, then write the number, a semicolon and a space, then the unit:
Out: 0.2760; in
